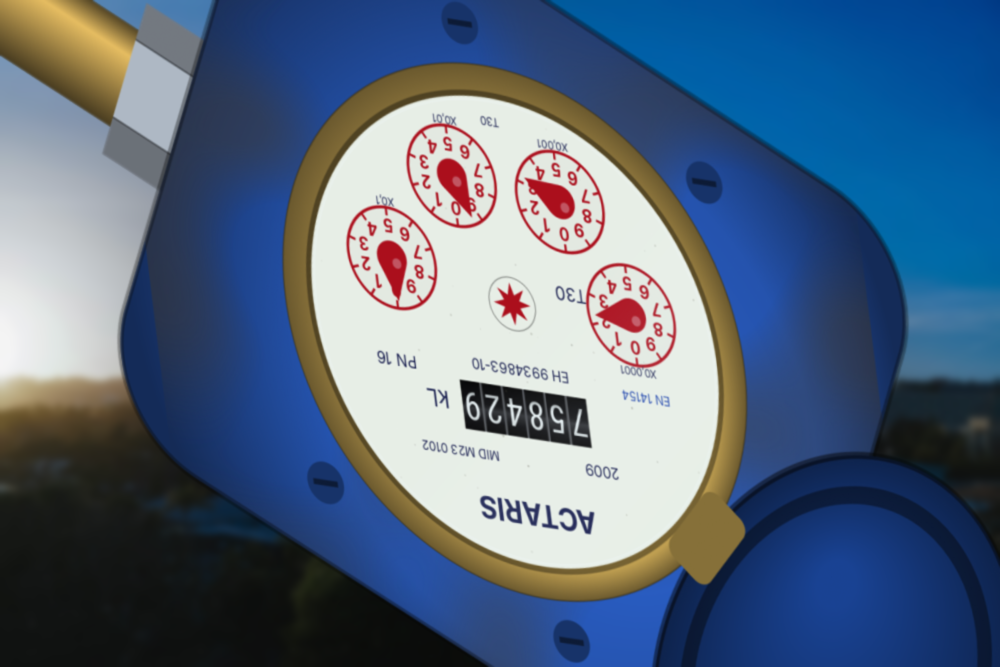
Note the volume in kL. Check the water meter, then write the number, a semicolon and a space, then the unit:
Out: 758428.9932; kL
